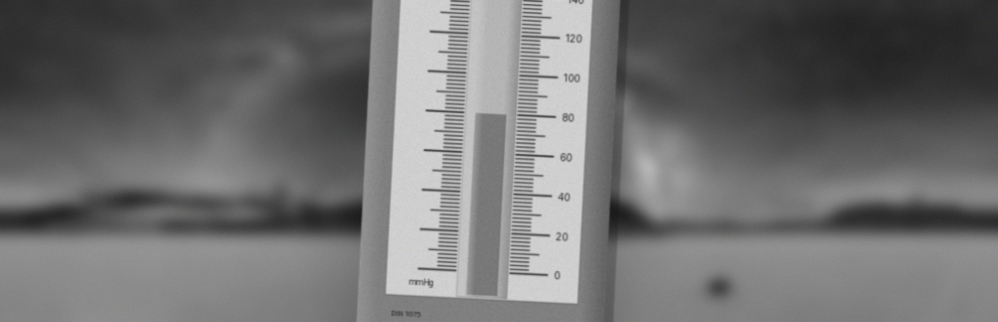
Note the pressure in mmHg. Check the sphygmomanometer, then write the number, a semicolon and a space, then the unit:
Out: 80; mmHg
